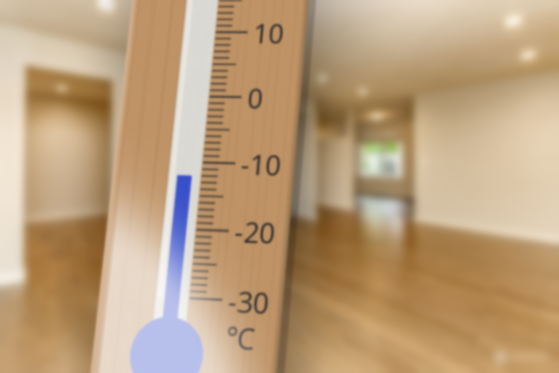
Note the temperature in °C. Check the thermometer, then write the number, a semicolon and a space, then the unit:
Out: -12; °C
